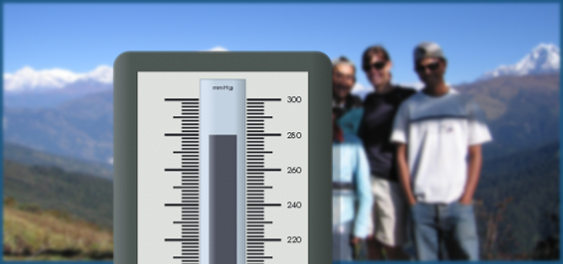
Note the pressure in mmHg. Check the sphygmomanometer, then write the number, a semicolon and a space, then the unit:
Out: 280; mmHg
